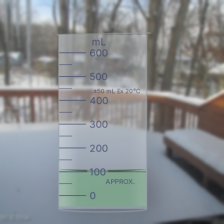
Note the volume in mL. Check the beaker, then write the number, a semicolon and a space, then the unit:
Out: 100; mL
